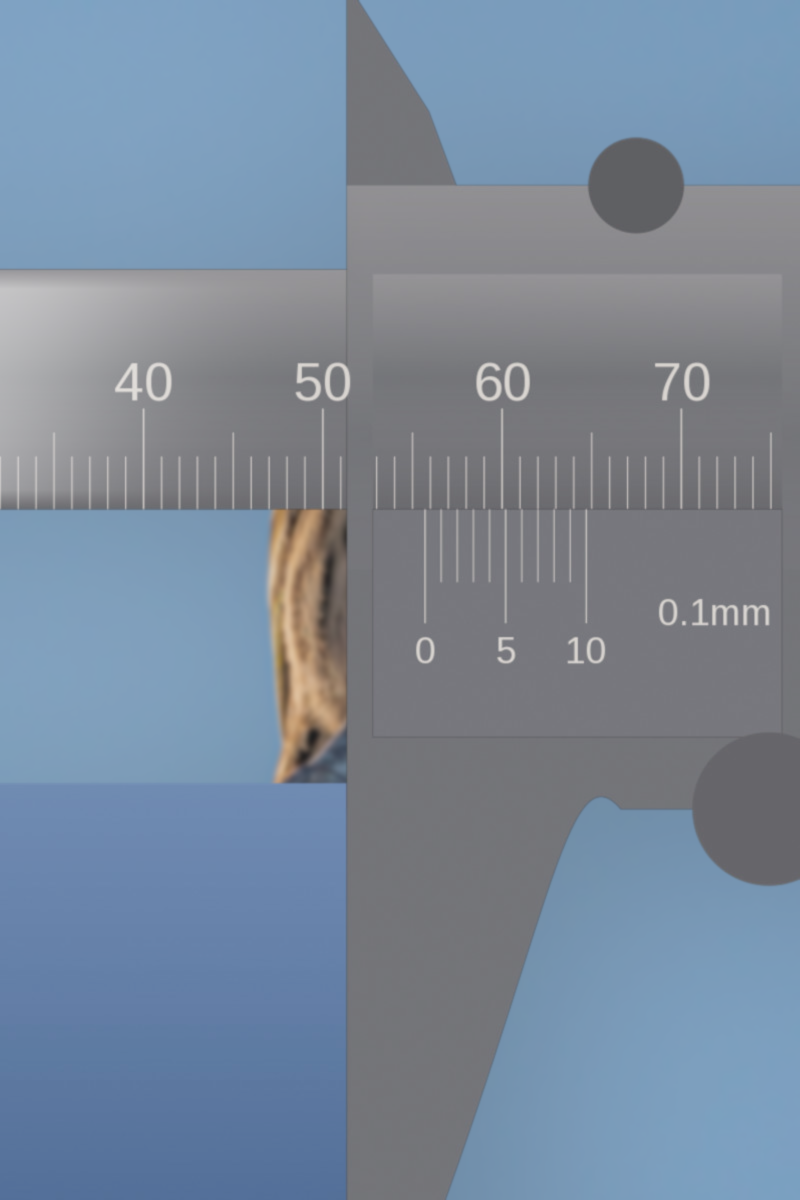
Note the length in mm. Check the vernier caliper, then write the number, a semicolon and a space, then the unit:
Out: 55.7; mm
